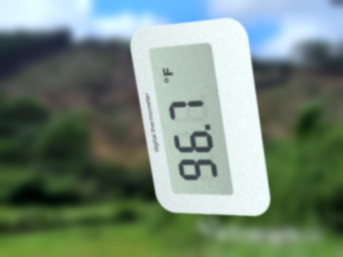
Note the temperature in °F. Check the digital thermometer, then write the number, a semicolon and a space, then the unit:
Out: 96.7; °F
